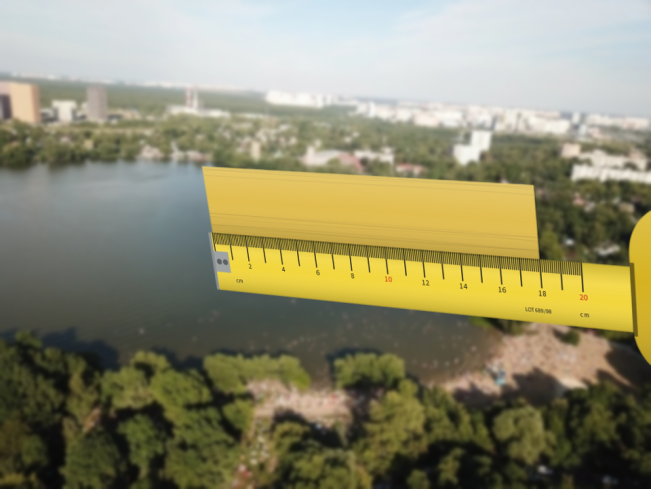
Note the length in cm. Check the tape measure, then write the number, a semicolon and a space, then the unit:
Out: 18; cm
